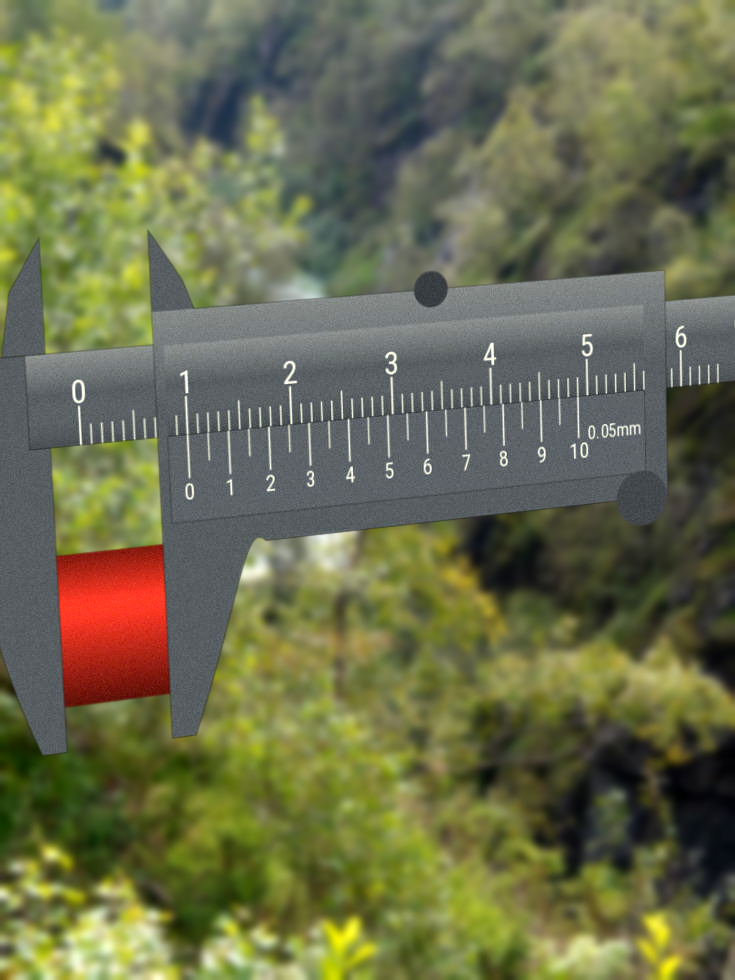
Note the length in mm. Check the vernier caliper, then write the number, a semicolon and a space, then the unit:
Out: 10.0; mm
